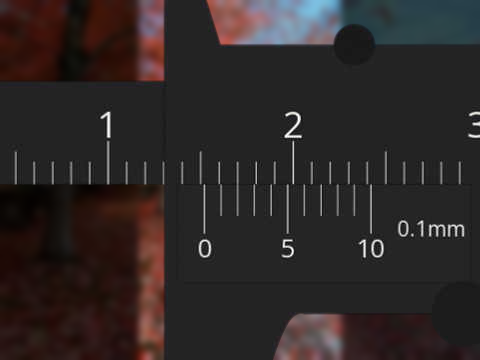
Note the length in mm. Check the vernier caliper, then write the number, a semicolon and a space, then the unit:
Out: 15.2; mm
